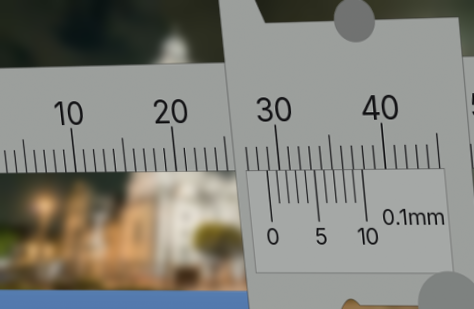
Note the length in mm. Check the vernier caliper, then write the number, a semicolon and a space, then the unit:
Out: 28.8; mm
